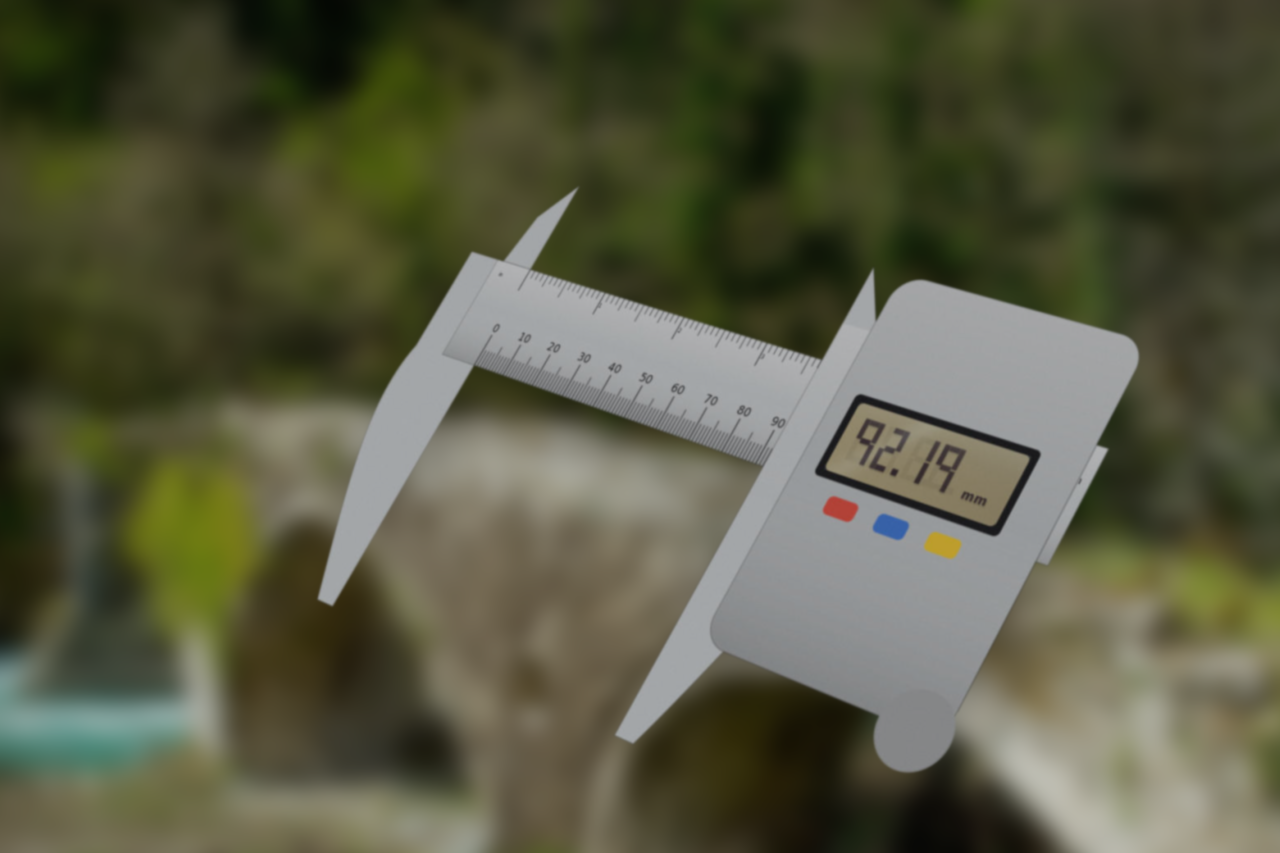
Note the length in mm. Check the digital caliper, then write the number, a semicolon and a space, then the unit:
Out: 92.19; mm
